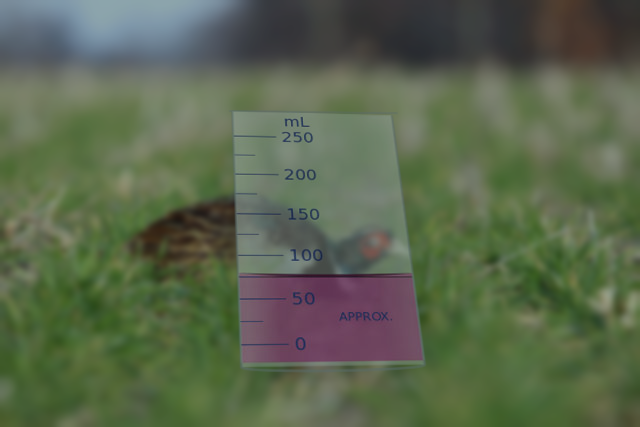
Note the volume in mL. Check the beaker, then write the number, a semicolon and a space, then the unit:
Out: 75; mL
